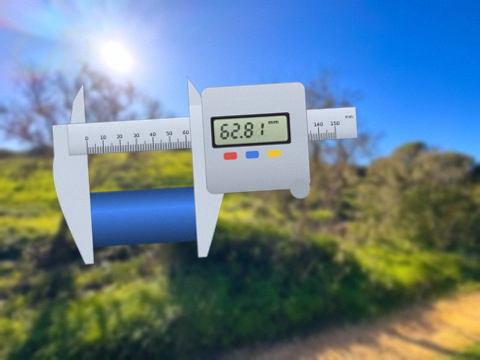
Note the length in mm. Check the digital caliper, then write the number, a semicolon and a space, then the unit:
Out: 62.81; mm
